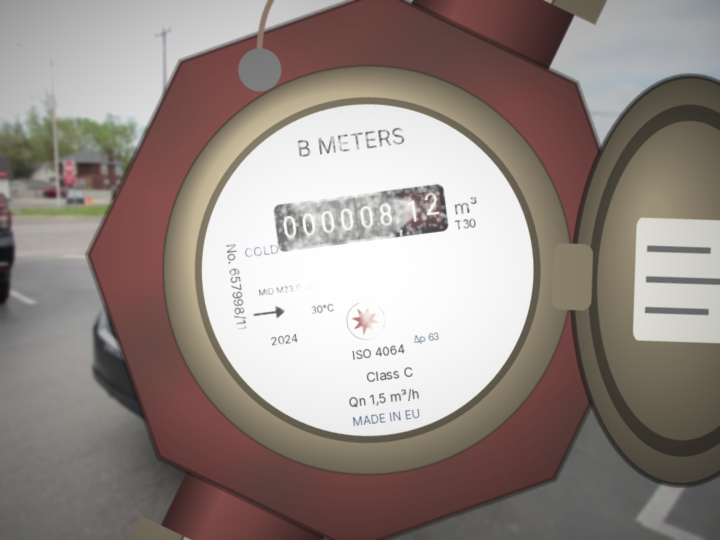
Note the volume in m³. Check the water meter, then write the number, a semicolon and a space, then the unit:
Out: 8.12; m³
